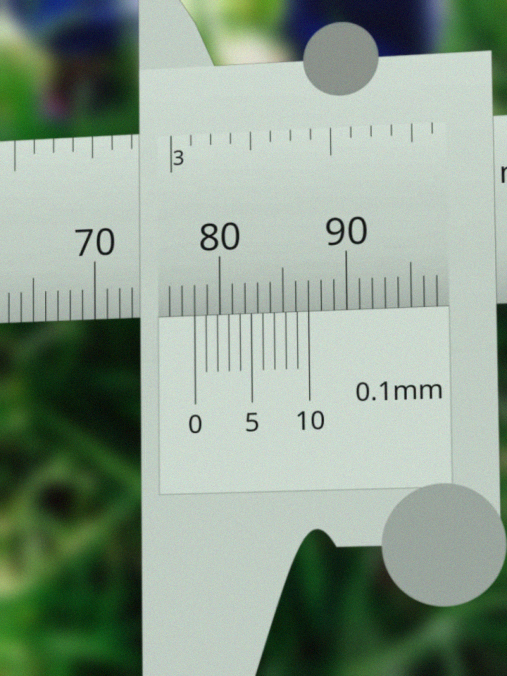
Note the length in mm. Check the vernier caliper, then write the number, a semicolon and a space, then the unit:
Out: 78.0; mm
